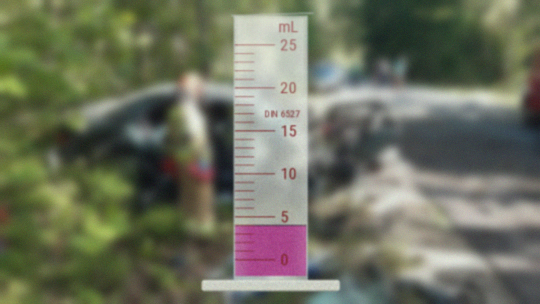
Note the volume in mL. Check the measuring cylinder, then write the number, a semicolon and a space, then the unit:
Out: 4; mL
